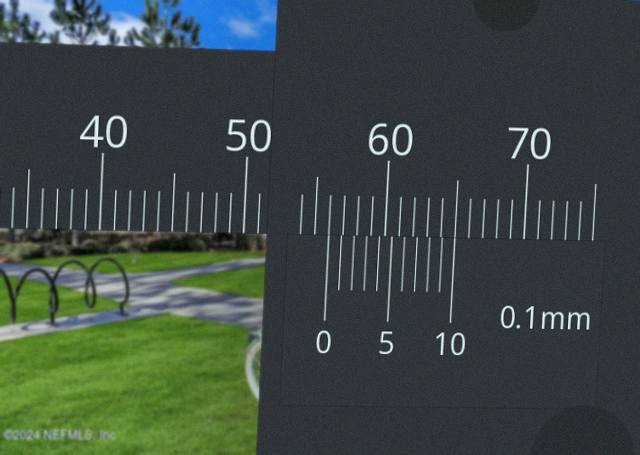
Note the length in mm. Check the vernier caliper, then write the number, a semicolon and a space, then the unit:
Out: 56.0; mm
